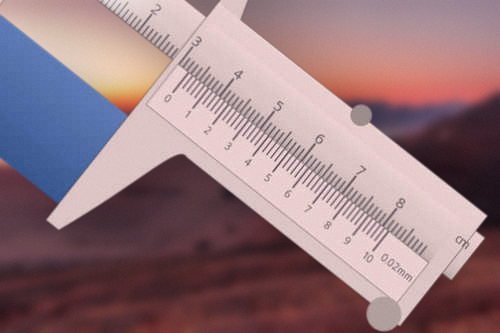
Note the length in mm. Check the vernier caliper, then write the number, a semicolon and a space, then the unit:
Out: 32.5; mm
